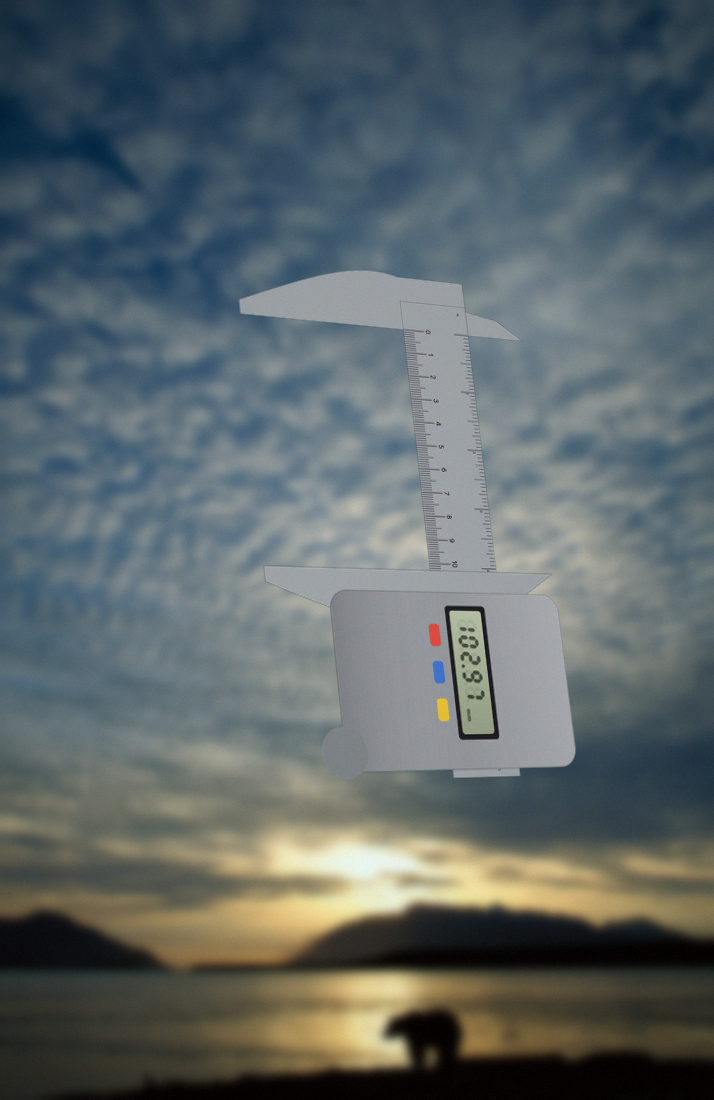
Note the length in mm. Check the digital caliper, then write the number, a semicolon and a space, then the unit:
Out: 102.97; mm
